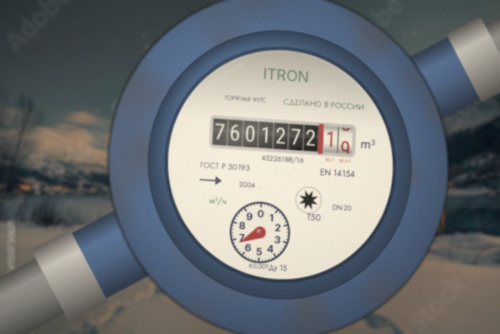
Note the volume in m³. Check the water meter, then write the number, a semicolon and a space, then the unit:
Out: 7601272.186; m³
